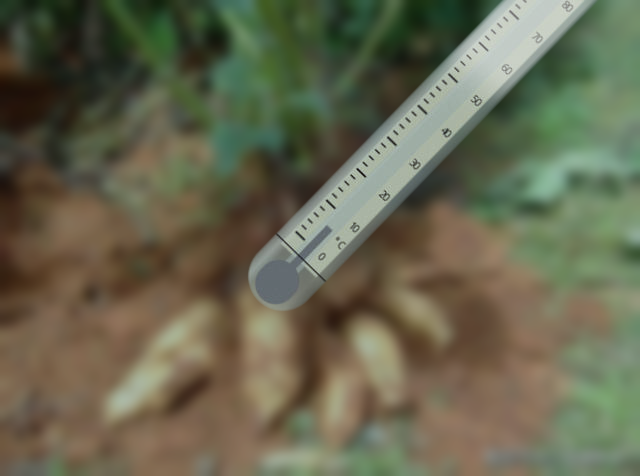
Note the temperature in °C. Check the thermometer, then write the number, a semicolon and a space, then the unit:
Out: 6; °C
